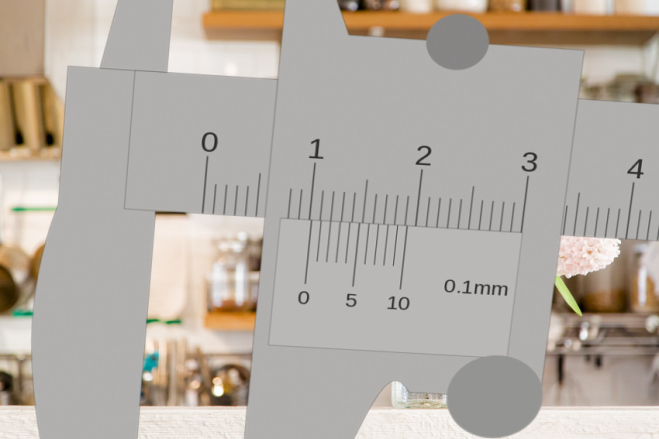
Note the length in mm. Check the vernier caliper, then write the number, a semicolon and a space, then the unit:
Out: 10.2; mm
